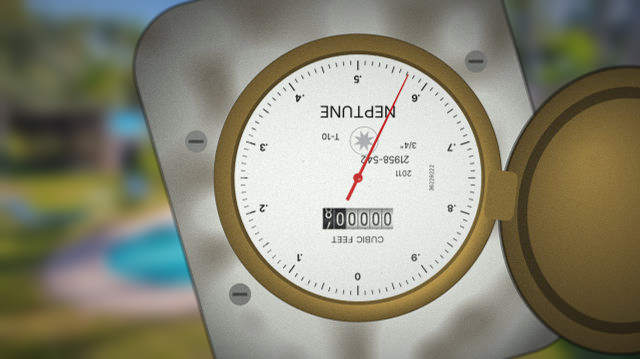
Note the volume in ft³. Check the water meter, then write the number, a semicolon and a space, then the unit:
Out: 7.57; ft³
